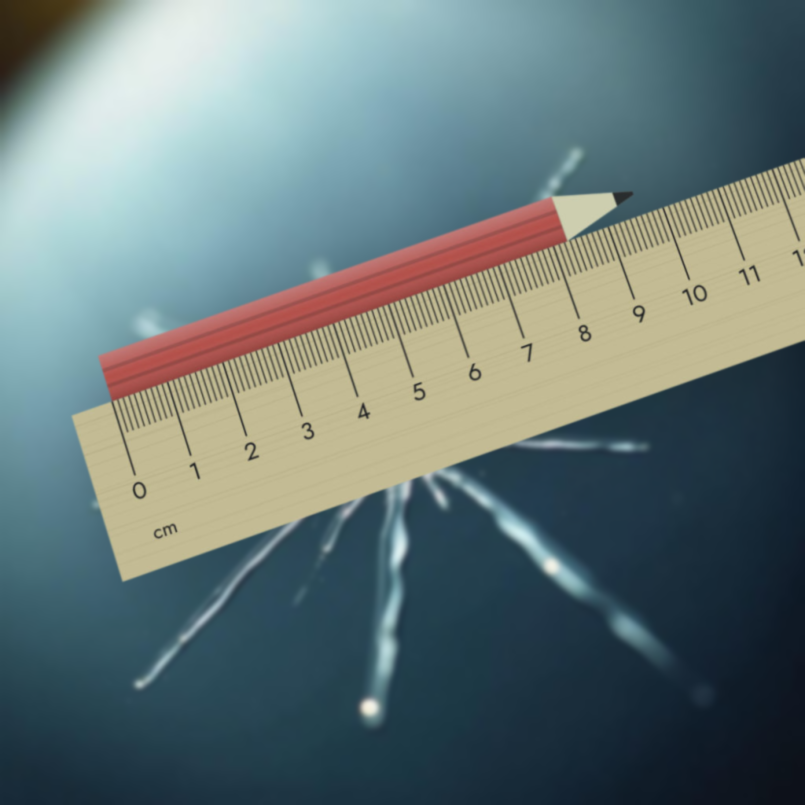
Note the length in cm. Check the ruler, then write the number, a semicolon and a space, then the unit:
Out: 9.6; cm
